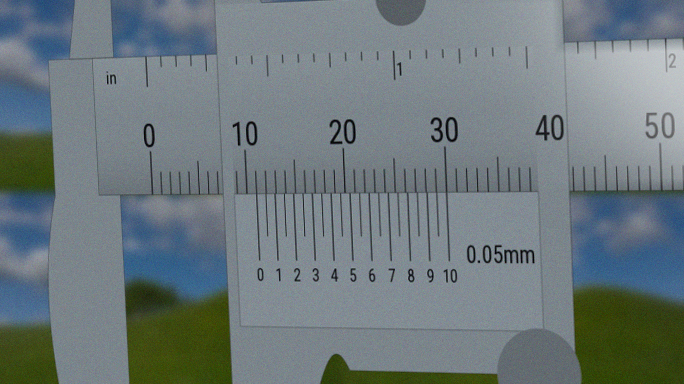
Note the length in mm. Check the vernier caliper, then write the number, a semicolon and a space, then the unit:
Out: 11.0; mm
